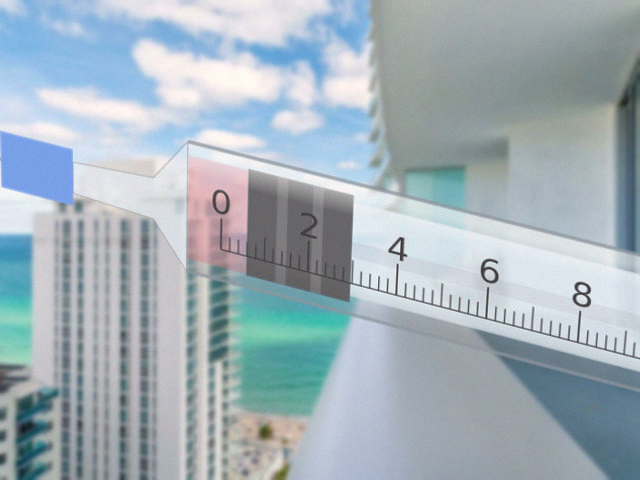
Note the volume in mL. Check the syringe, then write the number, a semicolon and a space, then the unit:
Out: 0.6; mL
